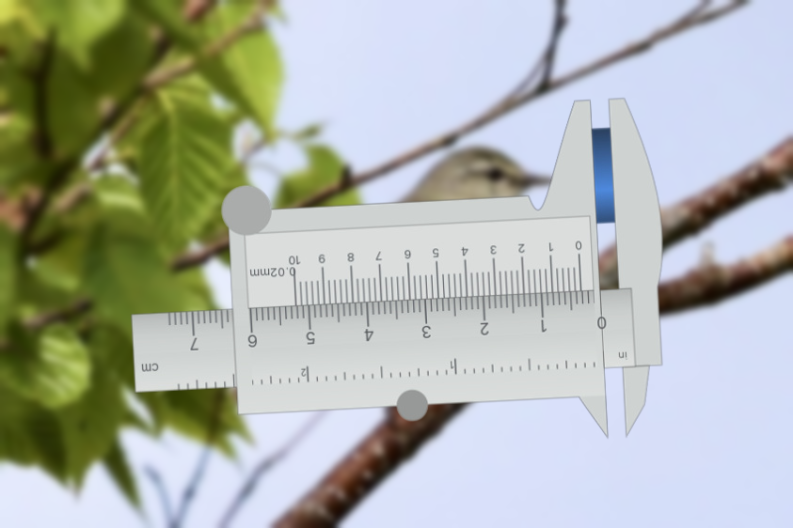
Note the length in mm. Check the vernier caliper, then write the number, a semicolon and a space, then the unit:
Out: 3.2; mm
